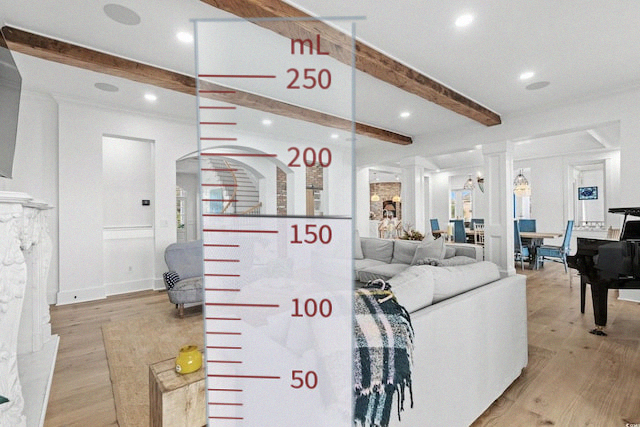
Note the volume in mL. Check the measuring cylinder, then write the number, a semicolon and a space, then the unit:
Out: 160; mL
